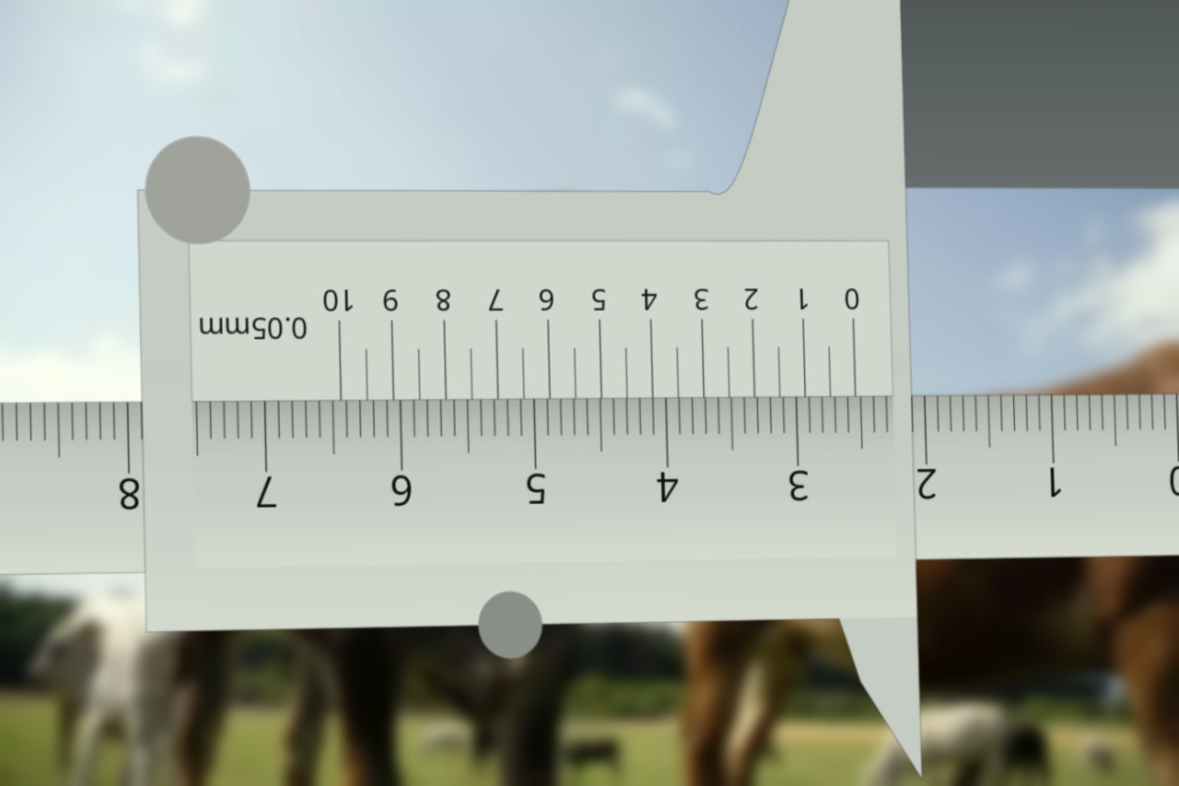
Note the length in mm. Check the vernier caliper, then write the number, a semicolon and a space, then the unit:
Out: 25.4; mm
